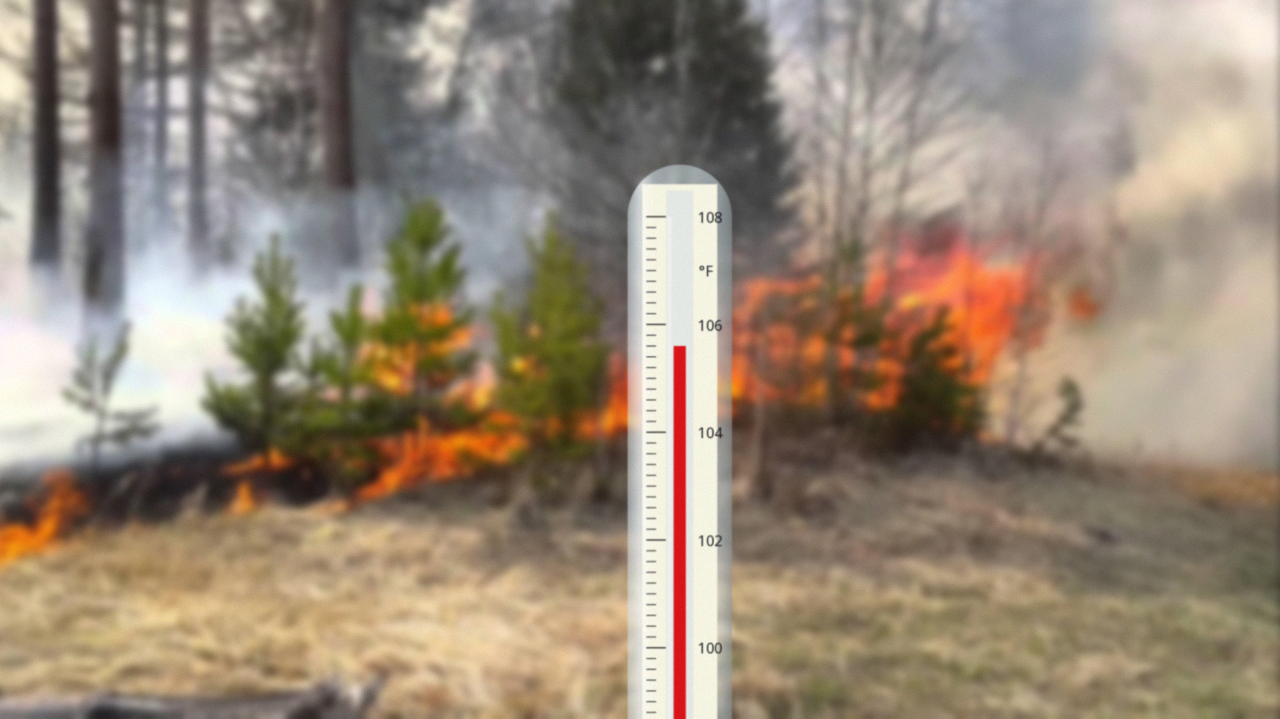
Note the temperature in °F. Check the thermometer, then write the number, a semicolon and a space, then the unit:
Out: 105.6; °F
